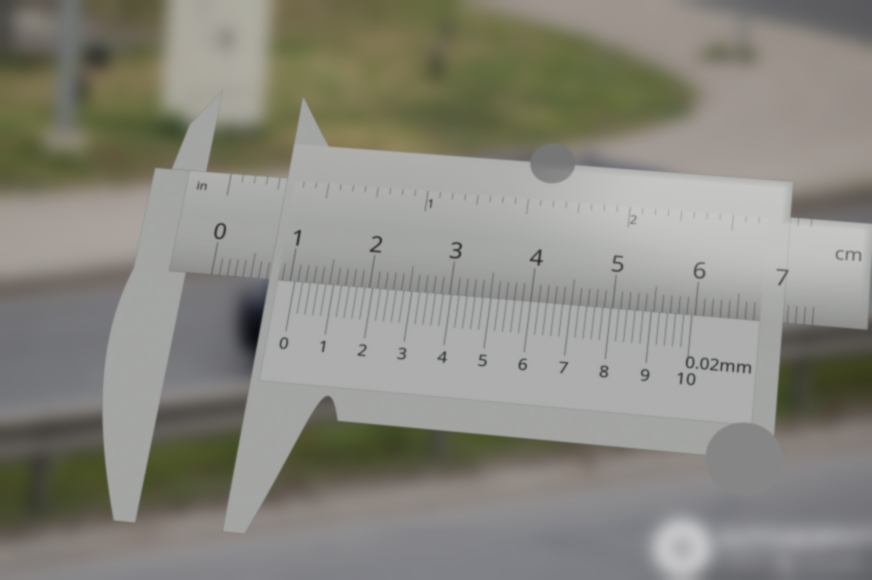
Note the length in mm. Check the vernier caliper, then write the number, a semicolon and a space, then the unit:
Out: 10.6; mm
